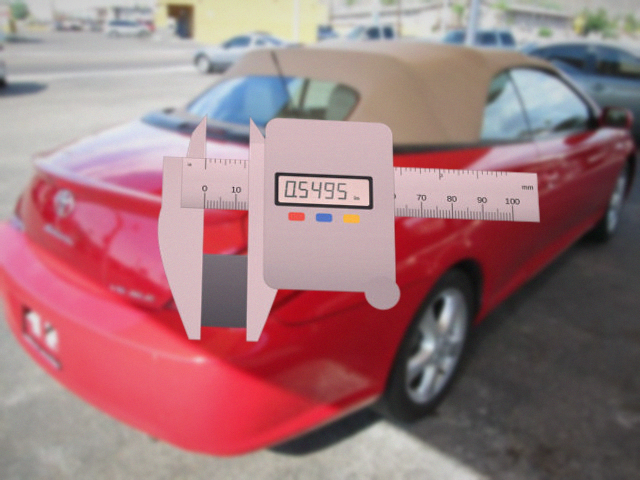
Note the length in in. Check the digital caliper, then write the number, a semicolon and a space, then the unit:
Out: 0.5495; in
